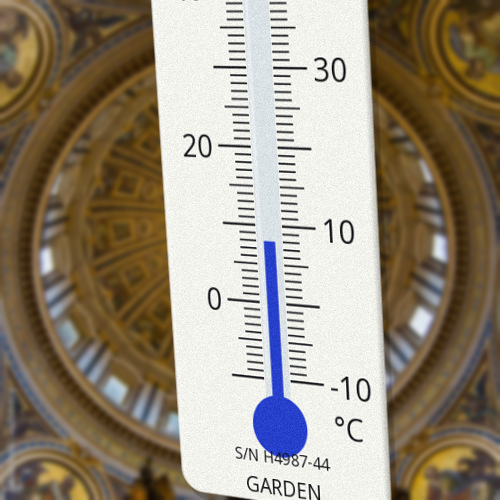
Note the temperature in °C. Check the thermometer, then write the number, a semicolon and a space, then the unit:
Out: 8; °C
